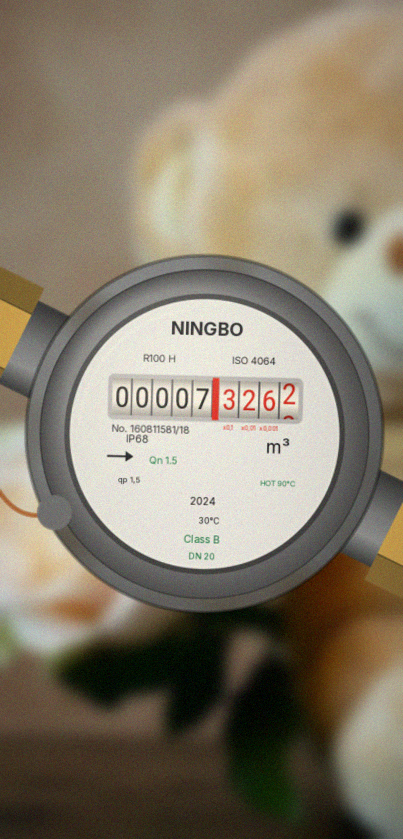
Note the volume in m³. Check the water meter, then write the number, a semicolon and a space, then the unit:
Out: 7.3262; m³
